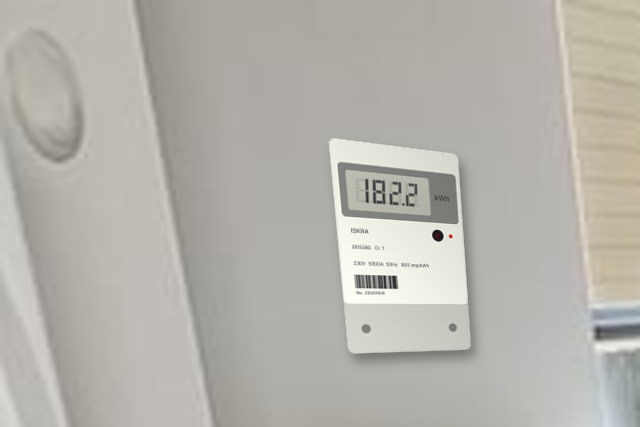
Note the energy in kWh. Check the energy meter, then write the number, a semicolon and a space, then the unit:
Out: 182.2; kWh
